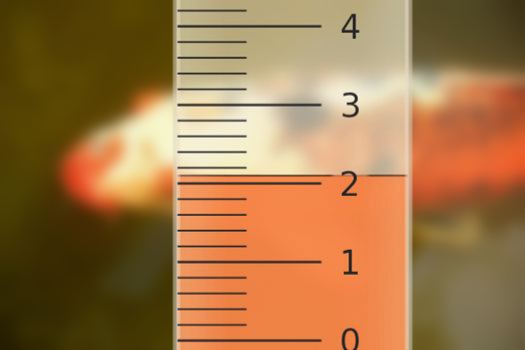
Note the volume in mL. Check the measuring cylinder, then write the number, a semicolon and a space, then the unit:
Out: 2.1; mL
